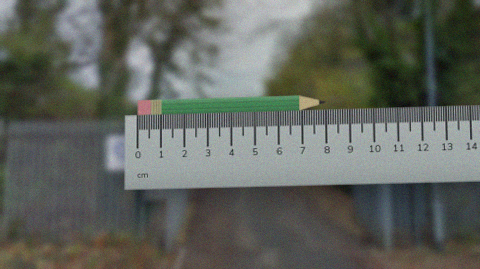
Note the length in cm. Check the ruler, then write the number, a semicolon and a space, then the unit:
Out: 8; cm
